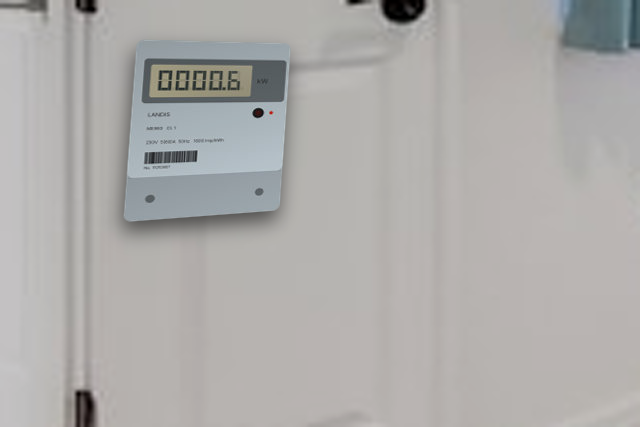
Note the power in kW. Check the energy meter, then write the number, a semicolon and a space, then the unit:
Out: 0.6; kW
